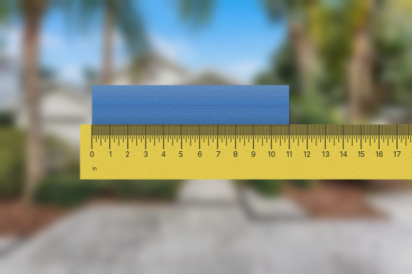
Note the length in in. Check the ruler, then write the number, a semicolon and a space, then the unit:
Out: 11; in
